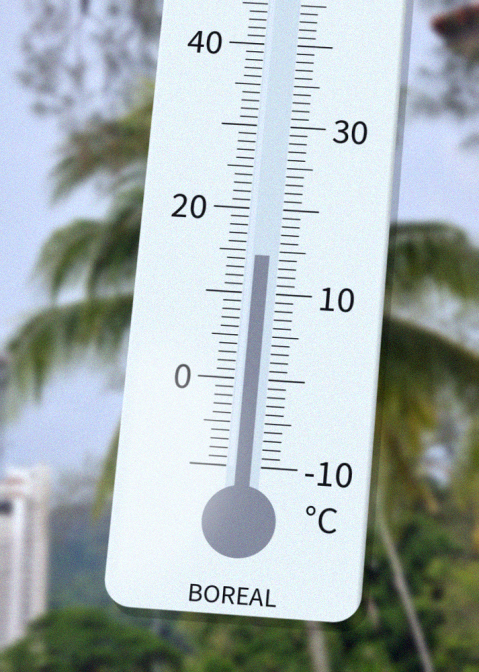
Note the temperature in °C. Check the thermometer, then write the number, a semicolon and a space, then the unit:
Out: 14.5; °C
